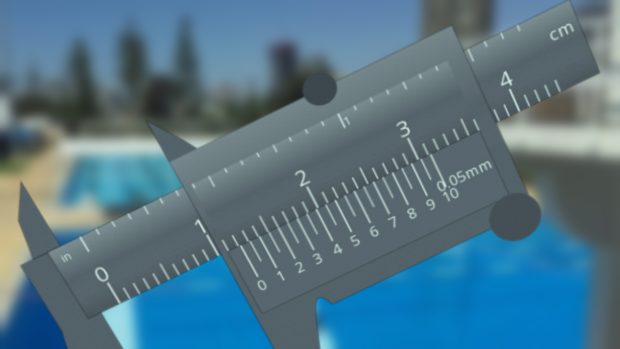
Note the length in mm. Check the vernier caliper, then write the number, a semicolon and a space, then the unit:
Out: 12.2; mm
